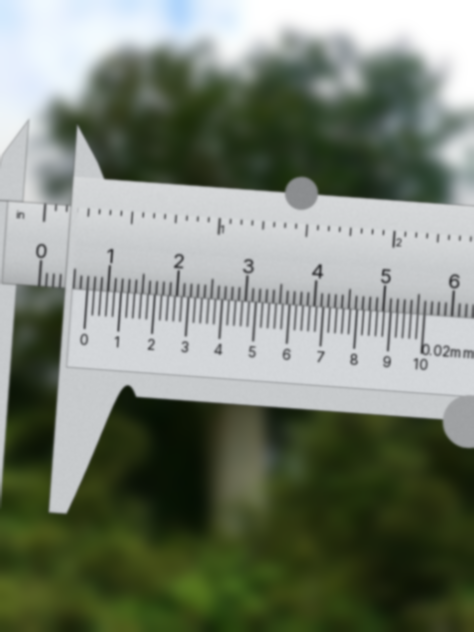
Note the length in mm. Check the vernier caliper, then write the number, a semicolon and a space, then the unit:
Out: 7.0; mm
